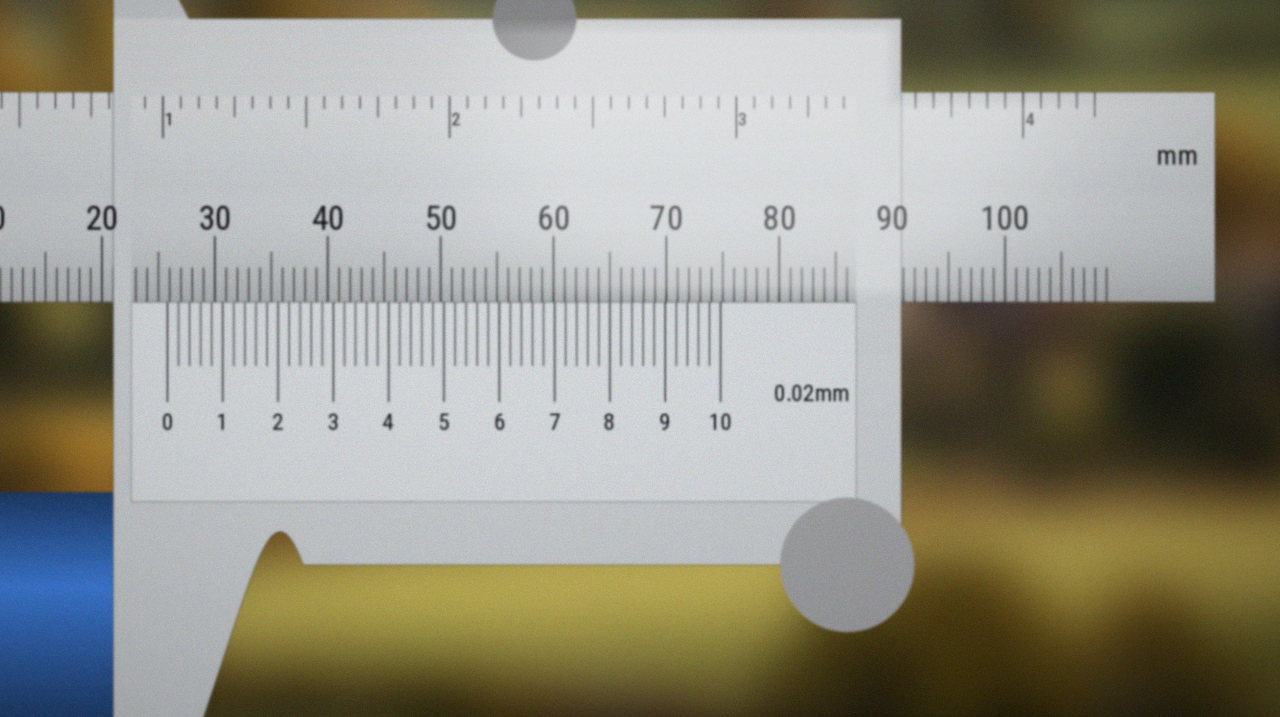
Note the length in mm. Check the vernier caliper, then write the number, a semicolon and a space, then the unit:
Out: 25.8; mm
